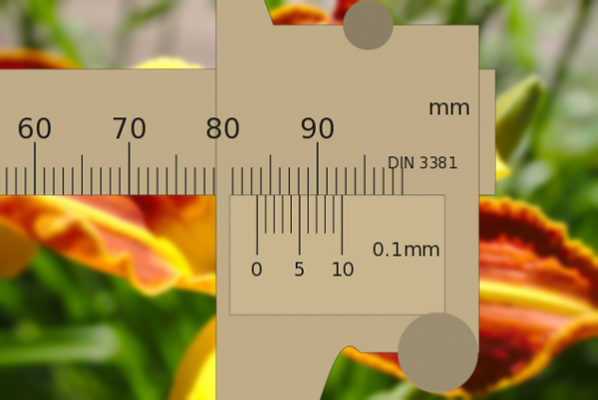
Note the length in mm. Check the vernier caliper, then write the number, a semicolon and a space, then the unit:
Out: 83.6; mm
